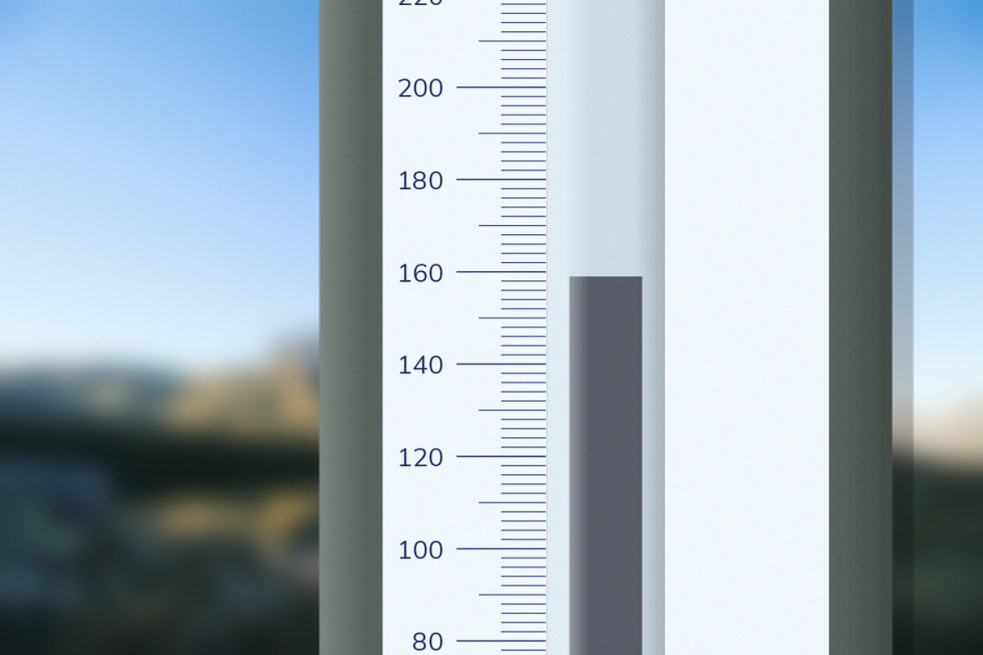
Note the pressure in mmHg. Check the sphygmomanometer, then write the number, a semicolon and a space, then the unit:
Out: 159; mmHg
